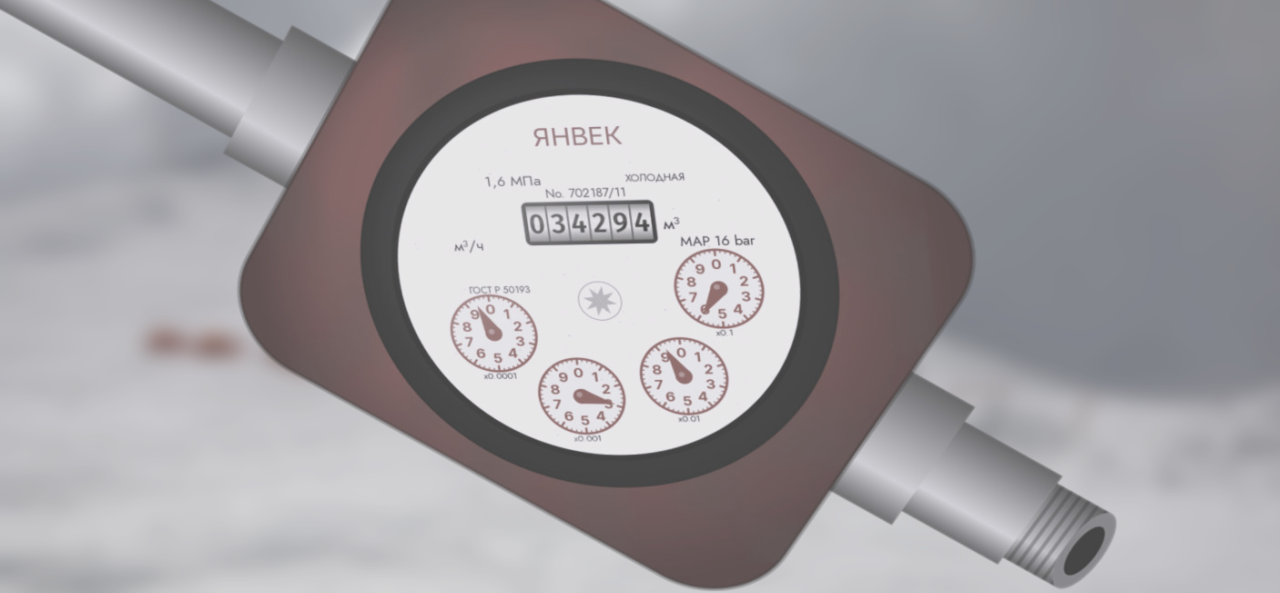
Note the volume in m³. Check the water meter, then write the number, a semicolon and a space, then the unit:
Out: 34294.5929; m³
